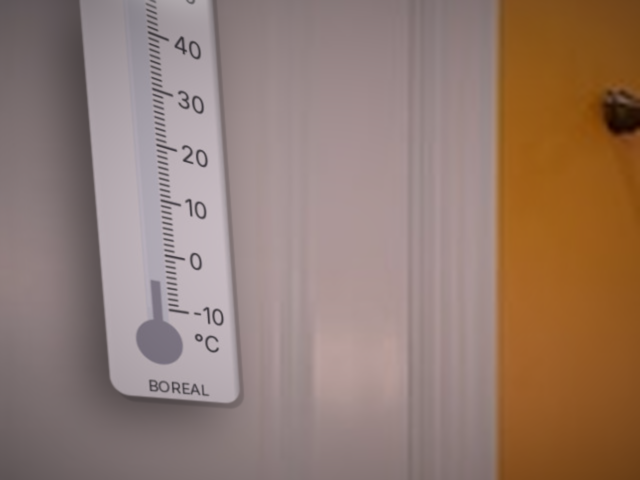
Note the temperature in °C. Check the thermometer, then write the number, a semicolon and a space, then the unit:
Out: -5; °C
